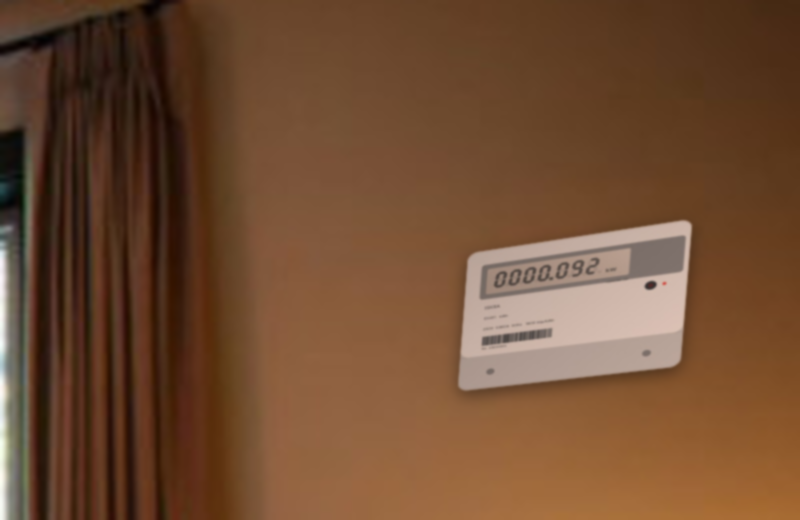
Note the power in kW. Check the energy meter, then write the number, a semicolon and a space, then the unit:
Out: 0.092; kW
